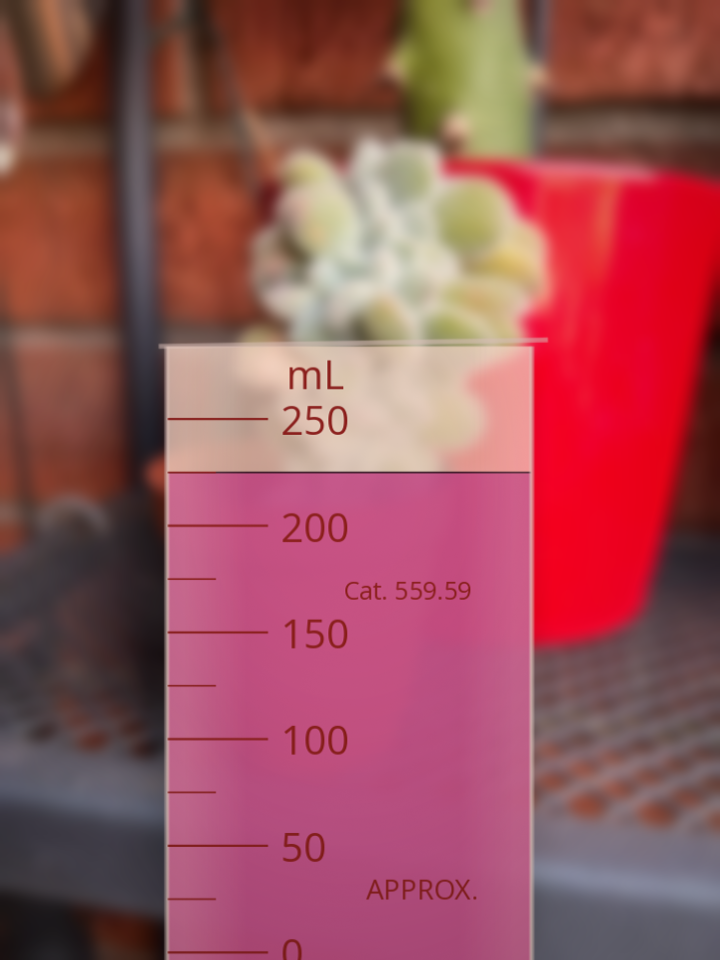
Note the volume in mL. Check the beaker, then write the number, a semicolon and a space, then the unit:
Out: 225; mL
